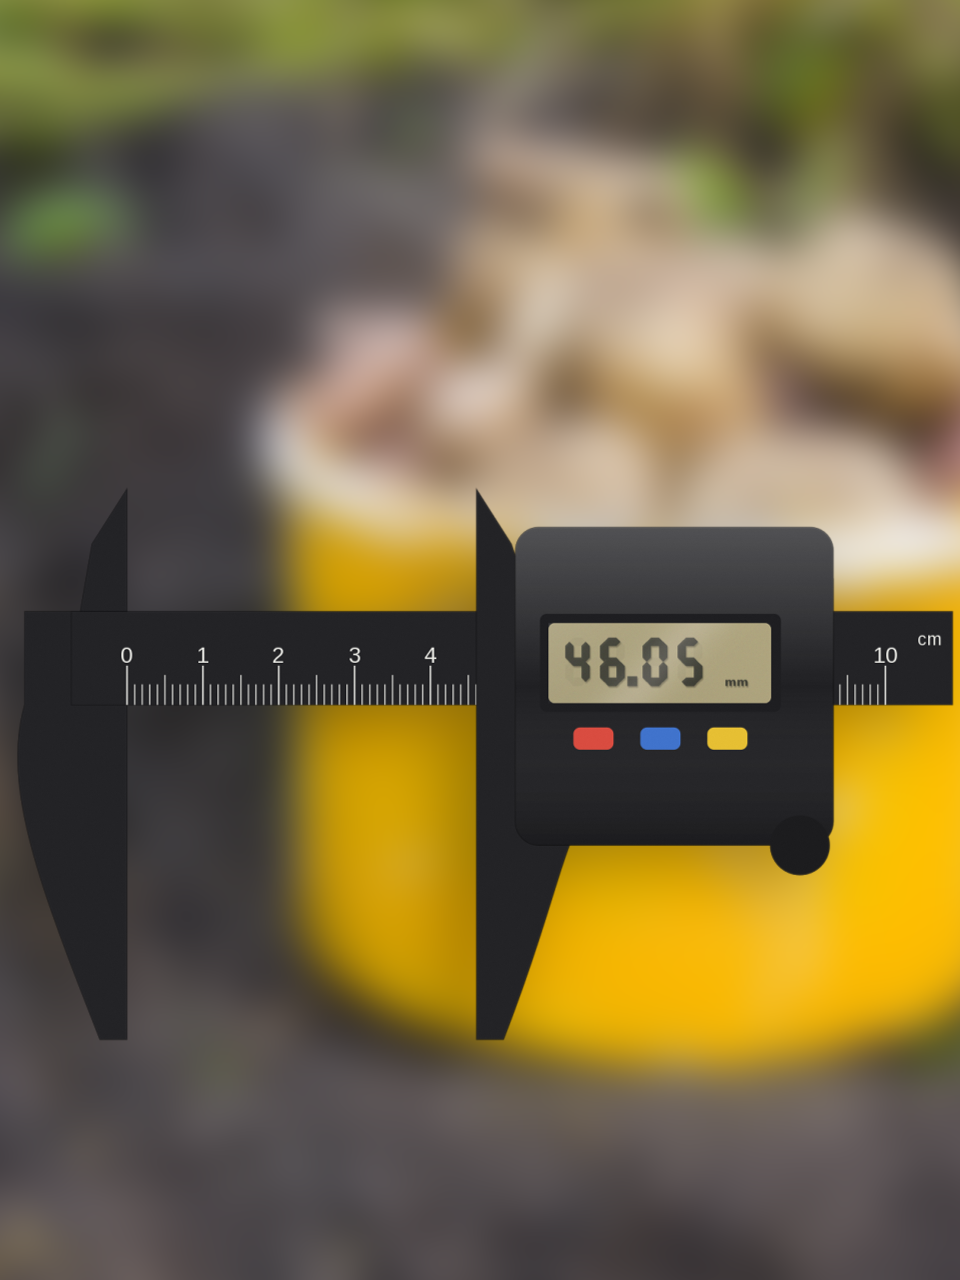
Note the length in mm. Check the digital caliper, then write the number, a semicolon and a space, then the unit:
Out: 46.05; mm
